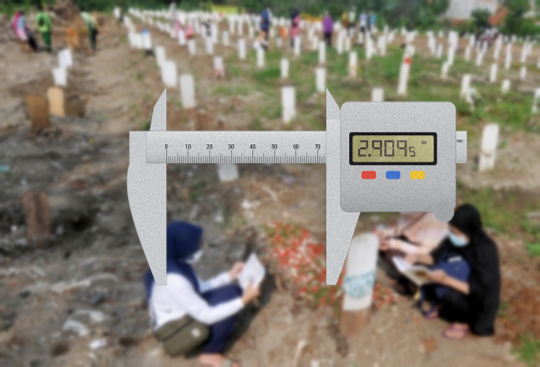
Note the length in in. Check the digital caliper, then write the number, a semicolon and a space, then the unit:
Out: 2.9095; in
